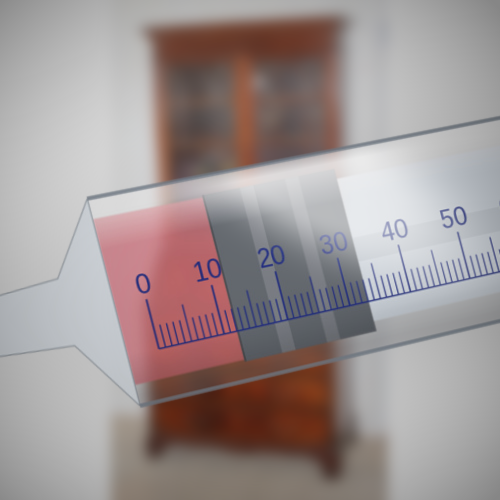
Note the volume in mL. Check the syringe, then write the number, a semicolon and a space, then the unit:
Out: 12; mL
